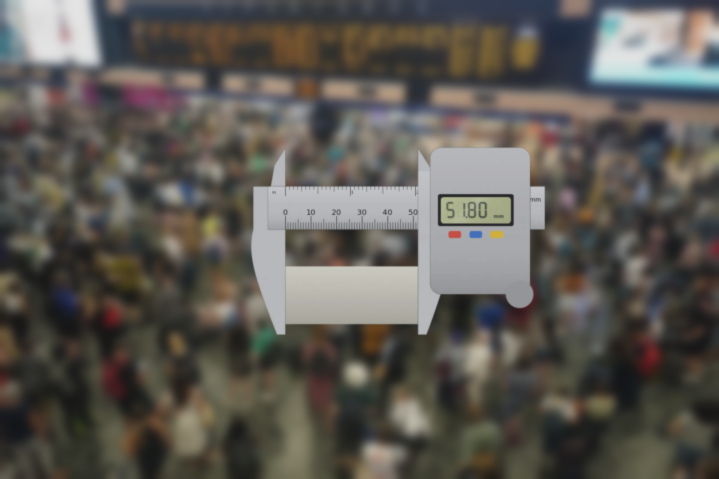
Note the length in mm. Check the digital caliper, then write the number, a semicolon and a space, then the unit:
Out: 51.80; mm
